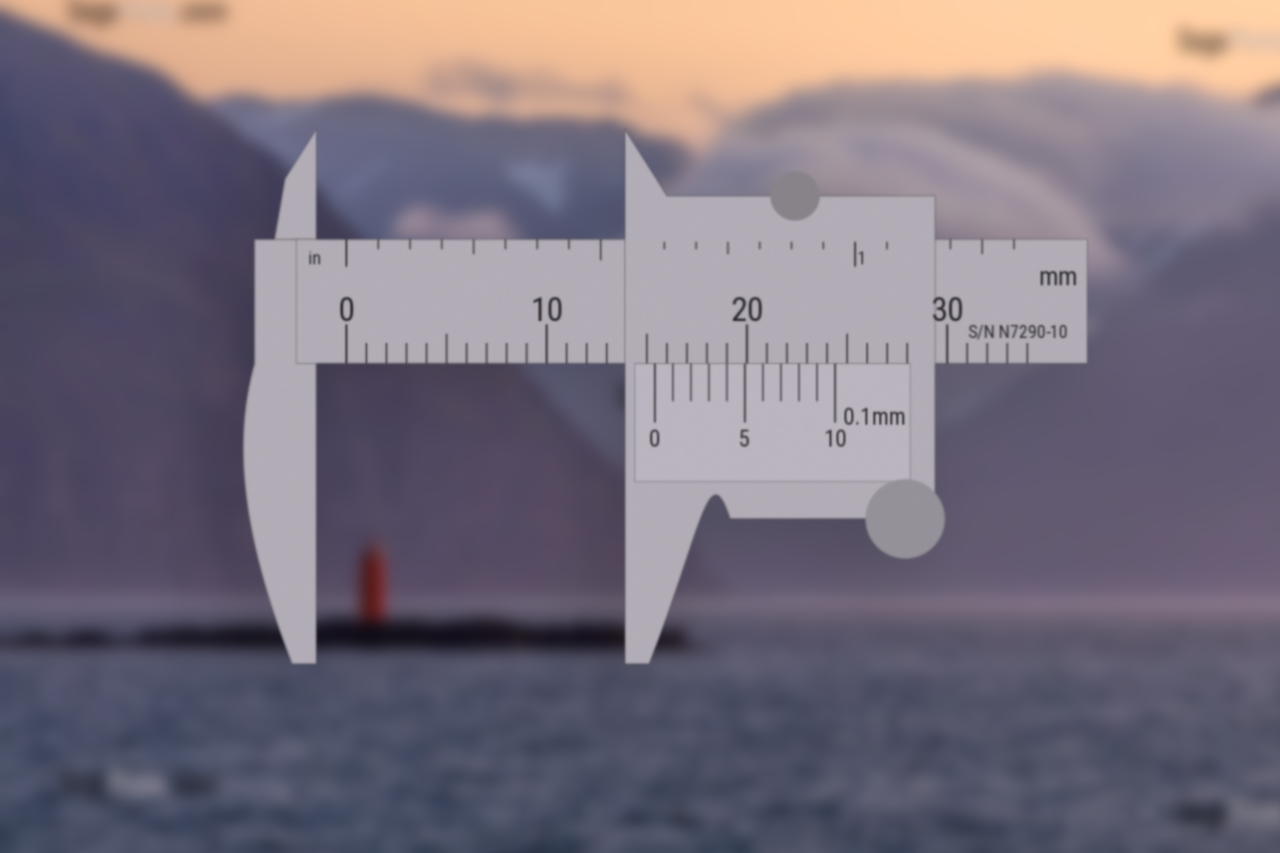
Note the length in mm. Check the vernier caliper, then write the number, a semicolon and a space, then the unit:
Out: 15.4; mm
